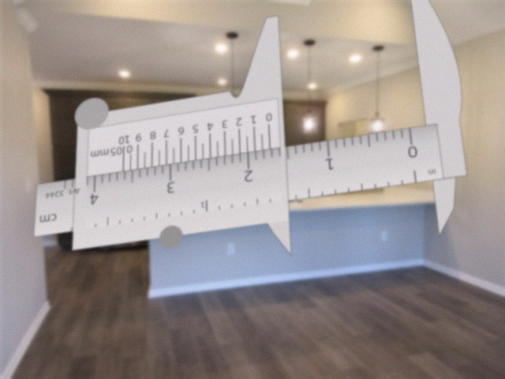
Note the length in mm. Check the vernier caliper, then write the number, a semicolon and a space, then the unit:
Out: 17.2; mm
